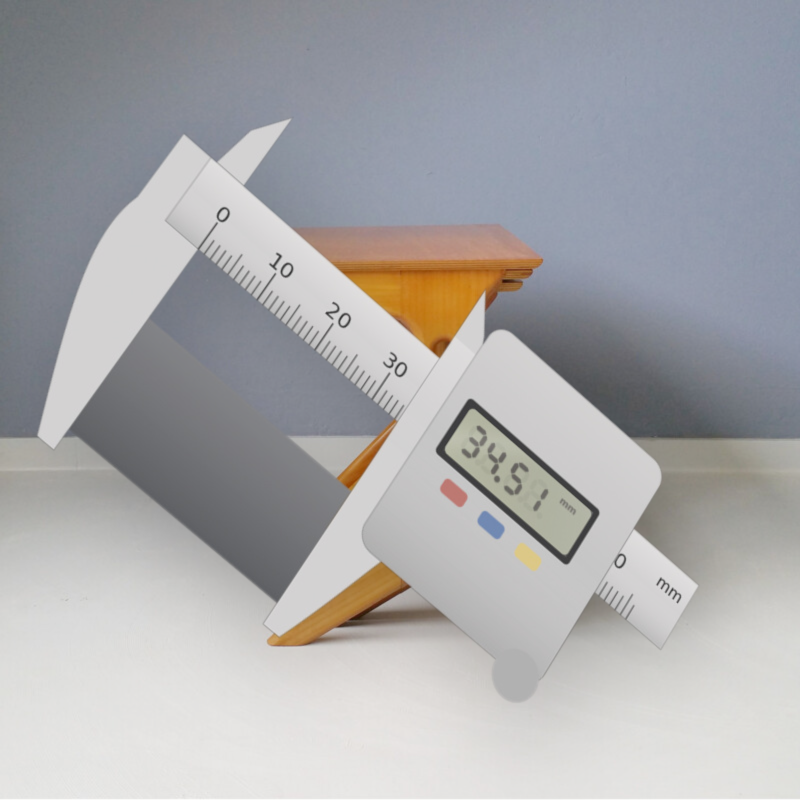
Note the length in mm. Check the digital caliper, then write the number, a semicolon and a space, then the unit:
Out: 34.51; mm
